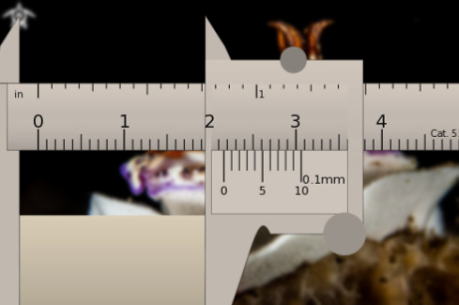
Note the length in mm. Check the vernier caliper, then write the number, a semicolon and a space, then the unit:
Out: 21.6; mm
